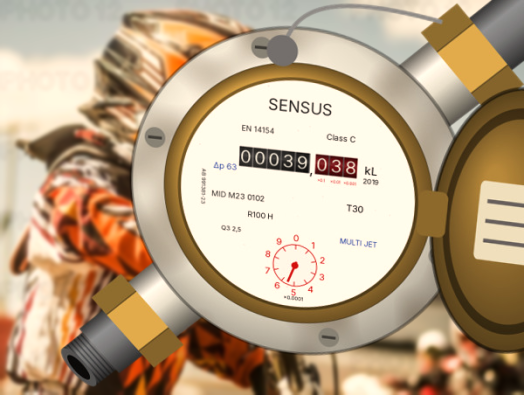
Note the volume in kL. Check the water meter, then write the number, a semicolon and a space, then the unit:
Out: 39.0385; kL
